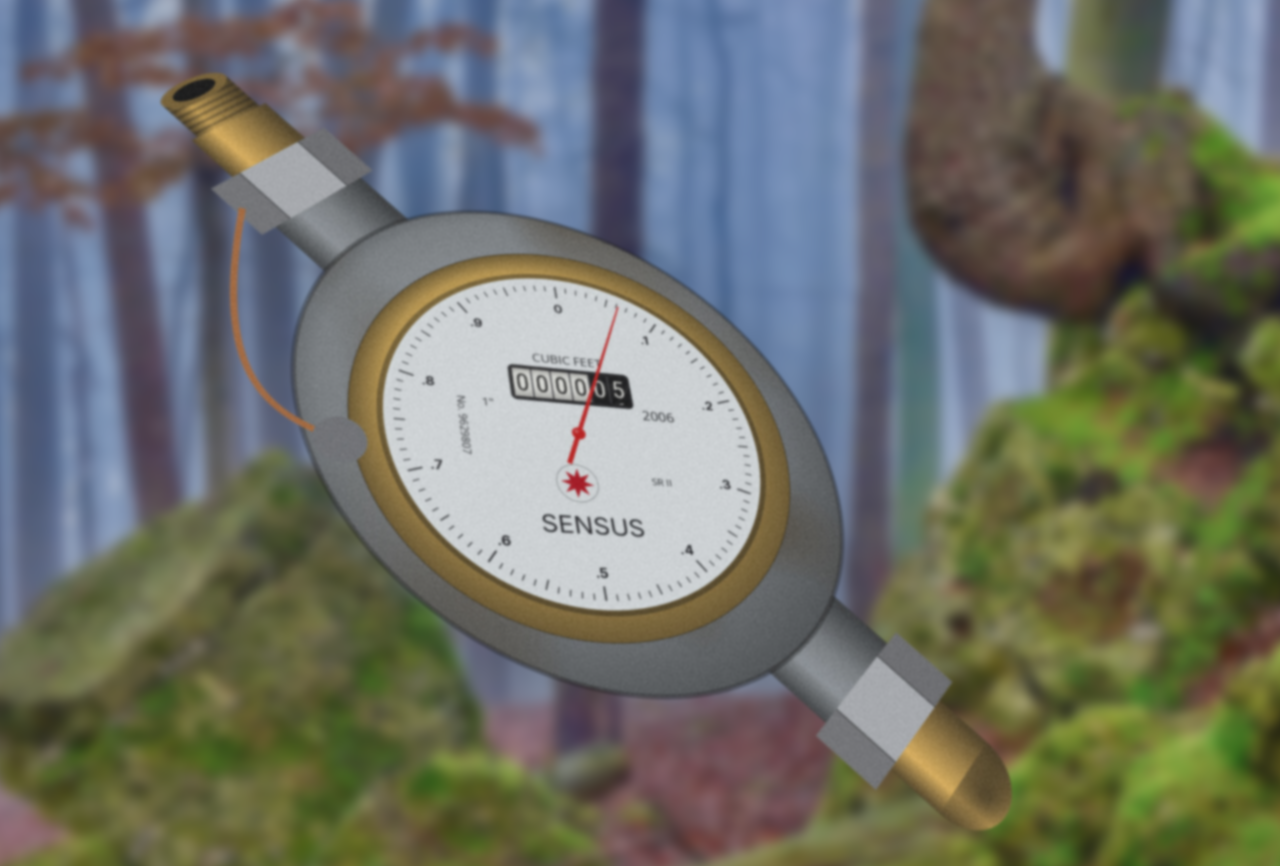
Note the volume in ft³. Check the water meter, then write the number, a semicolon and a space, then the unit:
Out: 5.06; ft³
